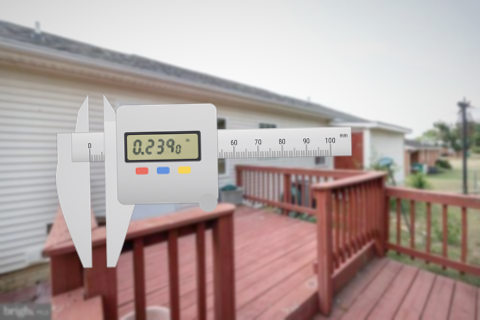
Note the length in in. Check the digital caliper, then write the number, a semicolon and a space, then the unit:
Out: 0.2390; in
